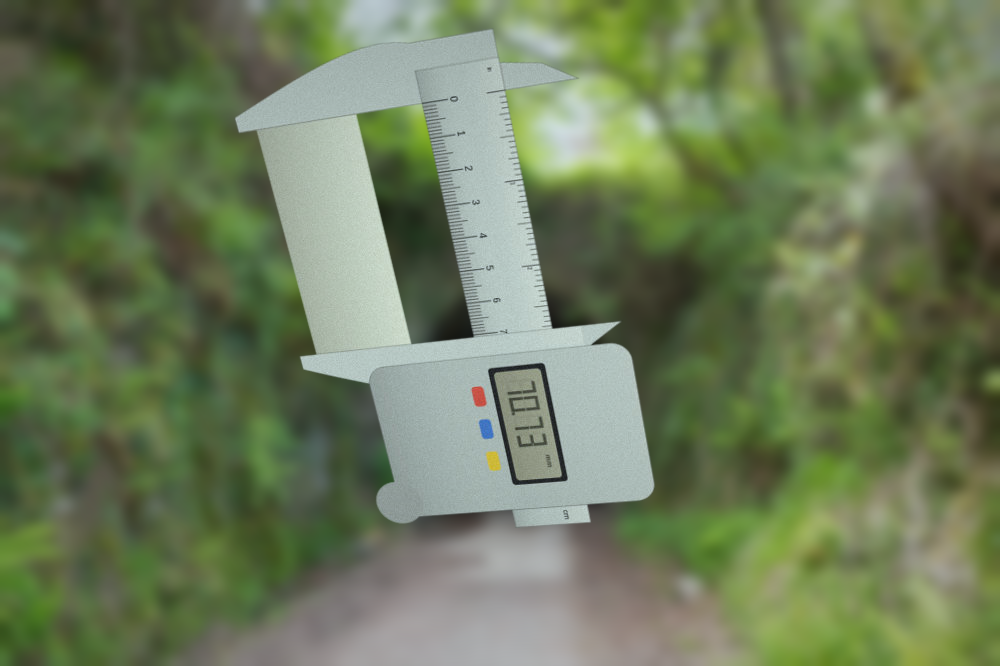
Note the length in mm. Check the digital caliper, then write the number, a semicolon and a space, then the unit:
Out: 70.73; mm
